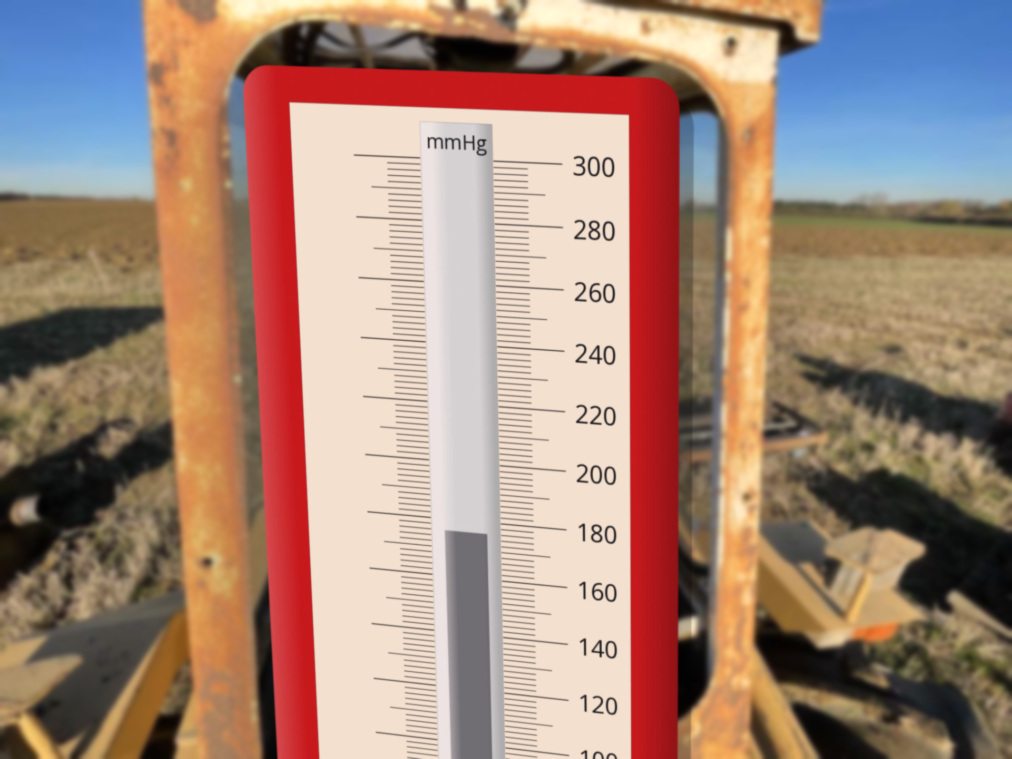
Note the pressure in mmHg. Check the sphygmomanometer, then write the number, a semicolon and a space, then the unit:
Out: 176; mmHg
